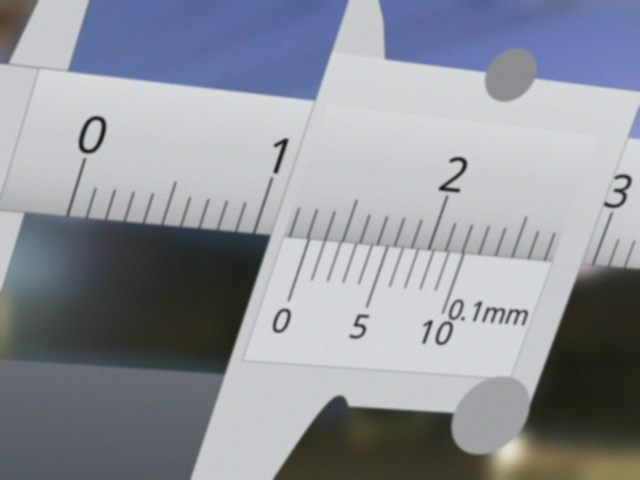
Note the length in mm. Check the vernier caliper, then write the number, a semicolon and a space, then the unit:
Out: 13.1; mm
